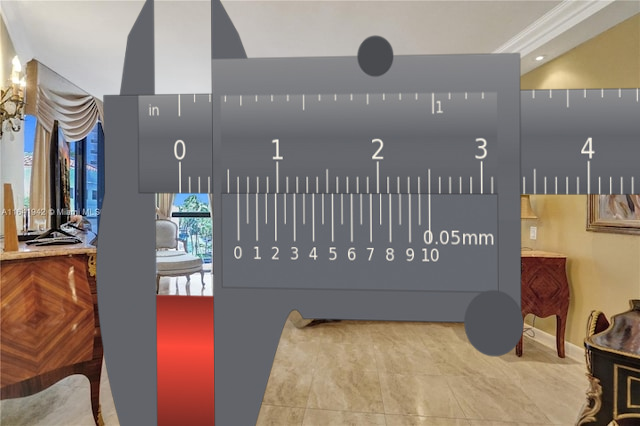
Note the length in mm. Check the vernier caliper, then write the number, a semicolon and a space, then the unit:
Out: 6.0; mm
